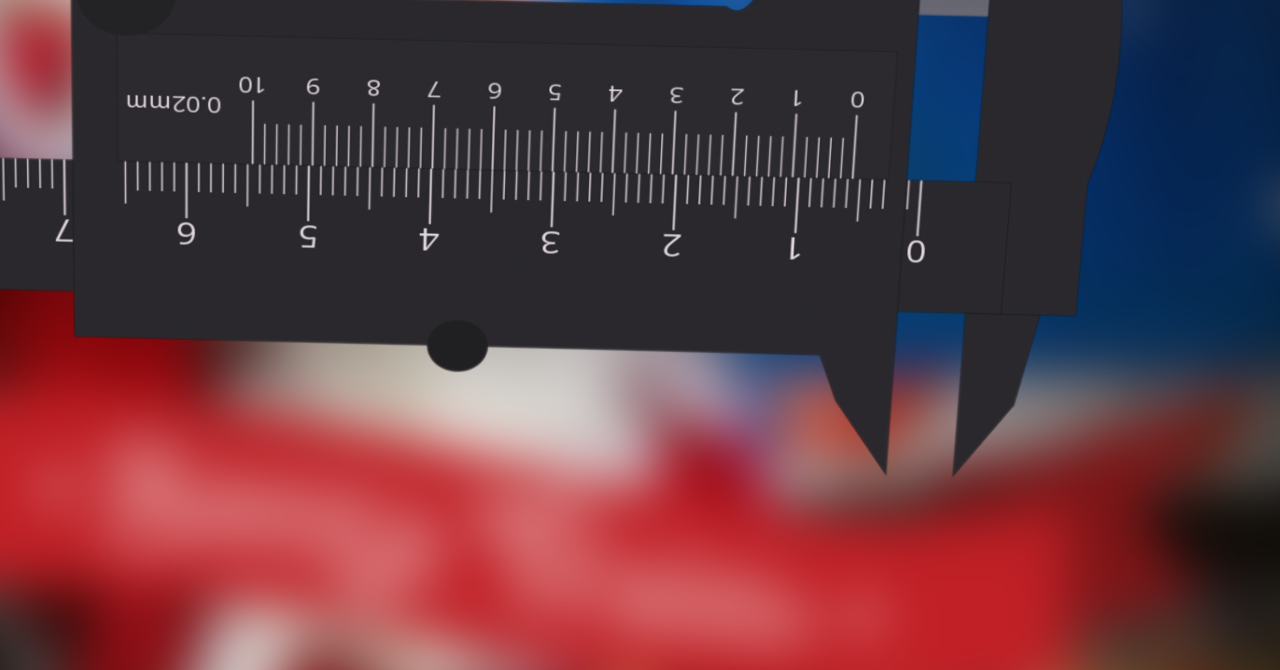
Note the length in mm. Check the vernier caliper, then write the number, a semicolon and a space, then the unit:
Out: 5.6; mm
